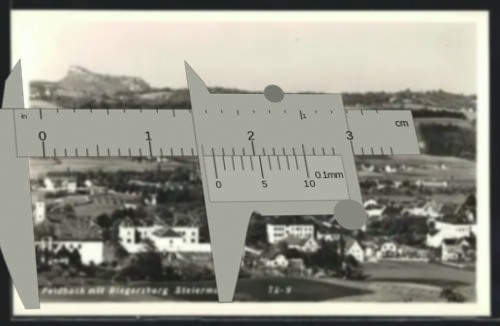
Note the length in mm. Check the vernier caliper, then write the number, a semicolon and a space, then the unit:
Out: 16.0; mm
